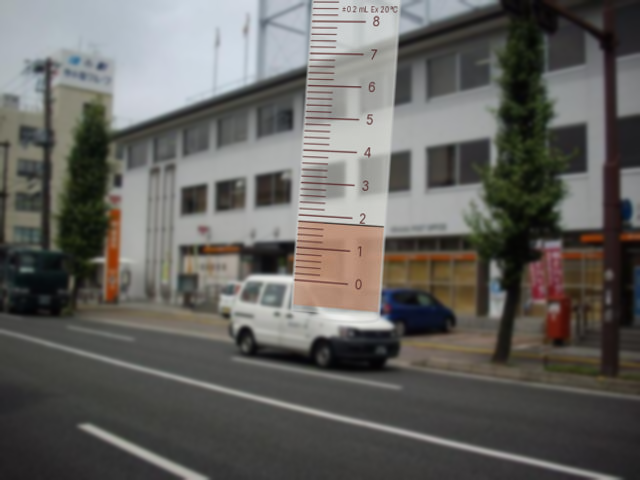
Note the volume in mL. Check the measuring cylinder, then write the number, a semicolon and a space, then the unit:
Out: 1.8; mL
